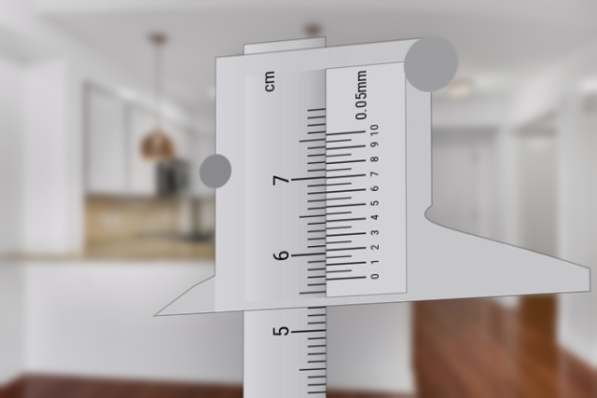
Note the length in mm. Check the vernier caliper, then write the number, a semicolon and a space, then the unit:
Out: 56.6; mm
